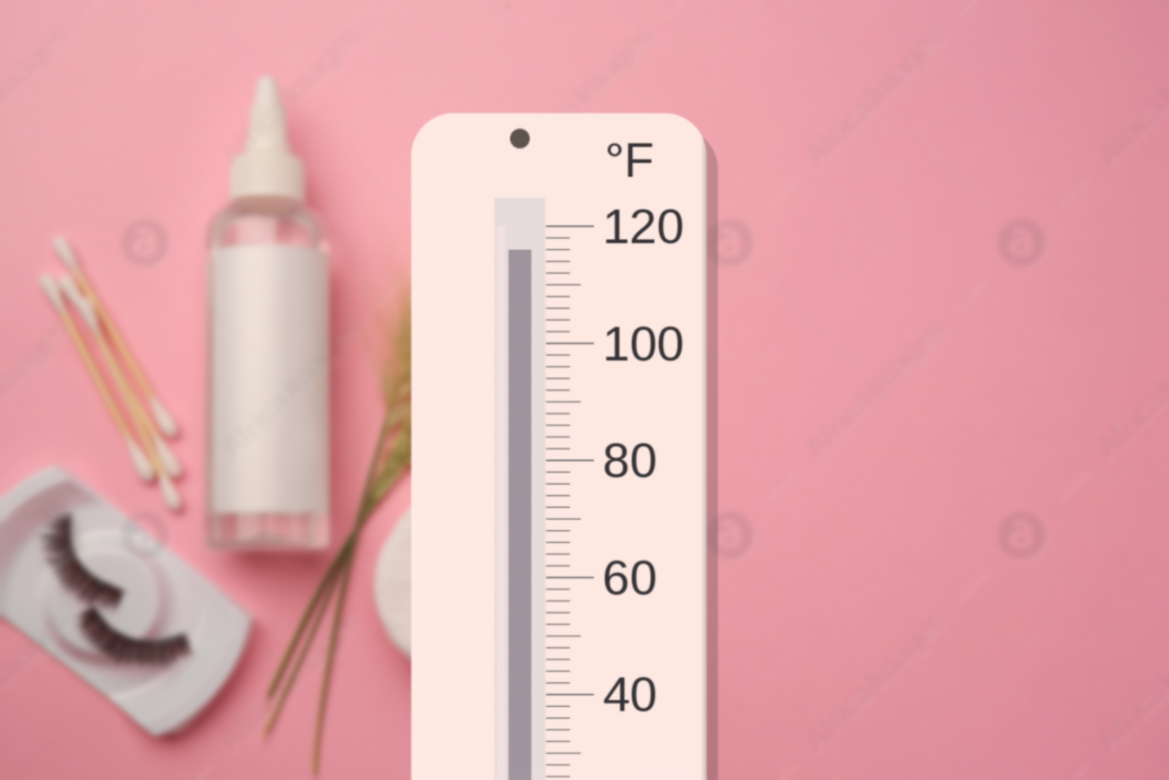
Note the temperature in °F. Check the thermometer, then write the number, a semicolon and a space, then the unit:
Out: 116; °F
